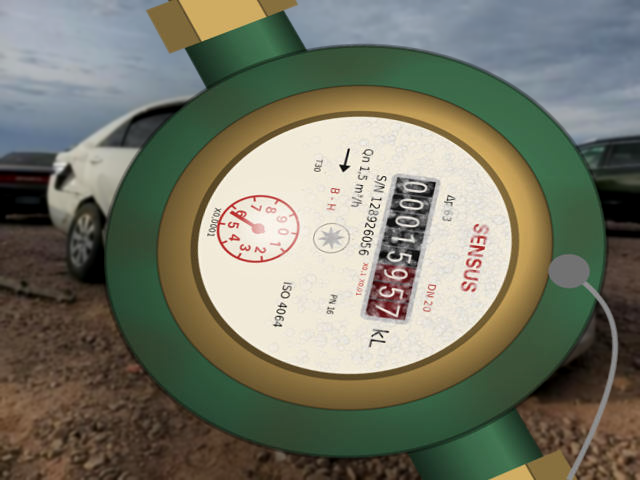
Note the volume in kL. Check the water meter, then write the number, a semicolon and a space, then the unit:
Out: 15.9575; kL
